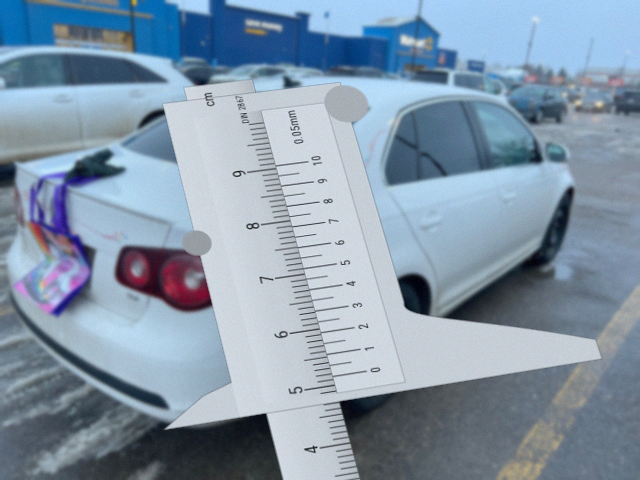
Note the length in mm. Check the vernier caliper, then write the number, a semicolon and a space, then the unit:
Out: 51.5; mm
